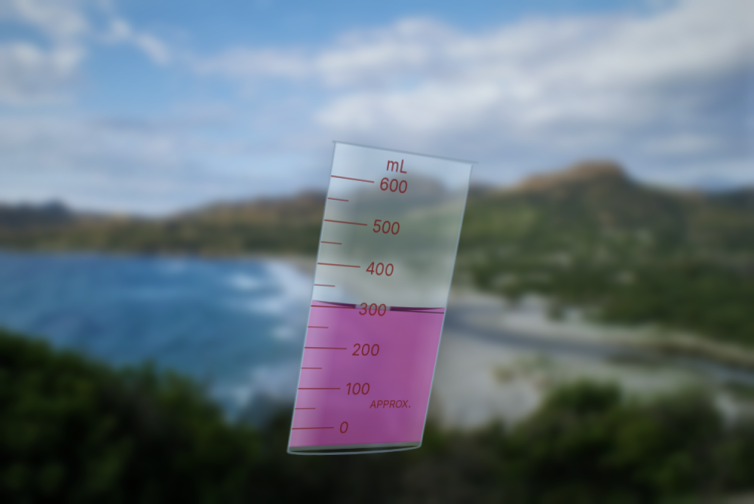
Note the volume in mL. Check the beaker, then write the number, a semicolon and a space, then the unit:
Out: 300; mL
